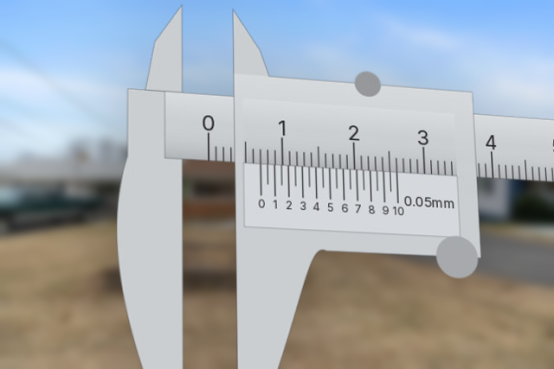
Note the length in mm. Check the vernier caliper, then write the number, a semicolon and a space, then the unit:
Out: 7.0; mm
